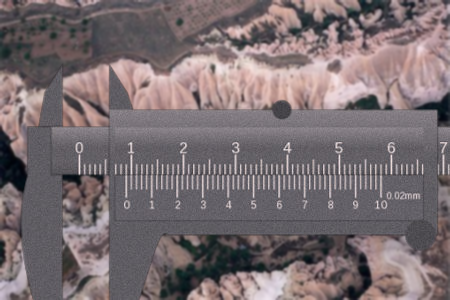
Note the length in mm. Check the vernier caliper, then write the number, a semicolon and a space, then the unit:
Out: 9.0; mm
